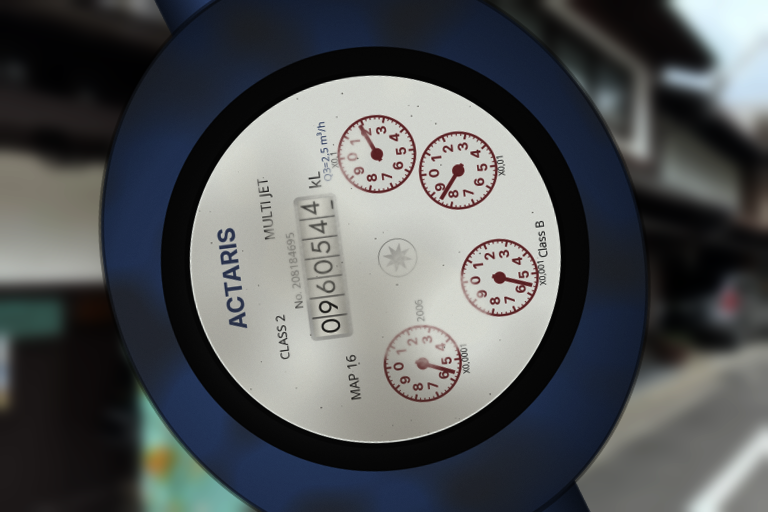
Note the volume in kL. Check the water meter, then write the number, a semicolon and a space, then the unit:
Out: 960544.1855; kL
